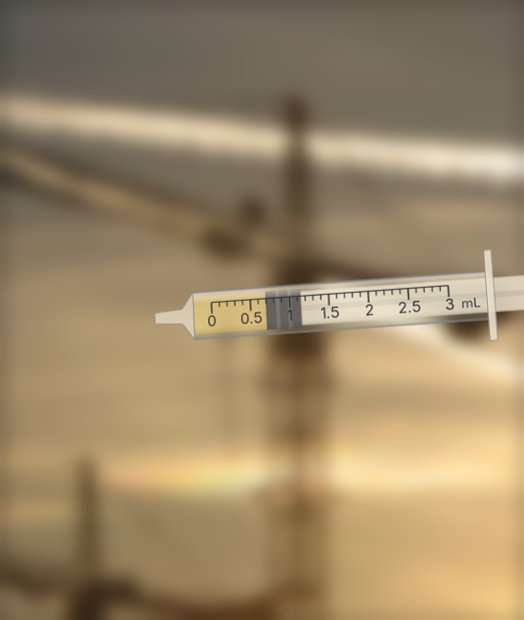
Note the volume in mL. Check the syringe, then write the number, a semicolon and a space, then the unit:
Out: 0.7; mL
